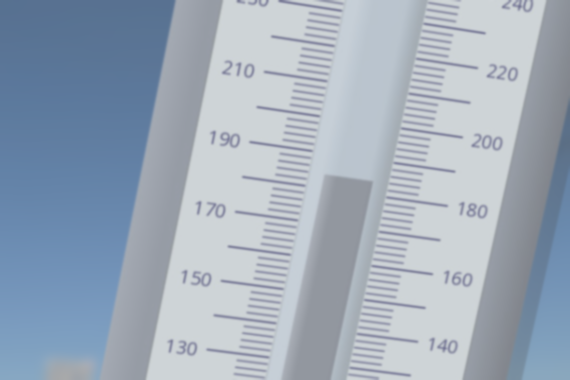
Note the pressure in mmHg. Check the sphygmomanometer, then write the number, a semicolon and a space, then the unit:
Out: 184; mmHg
